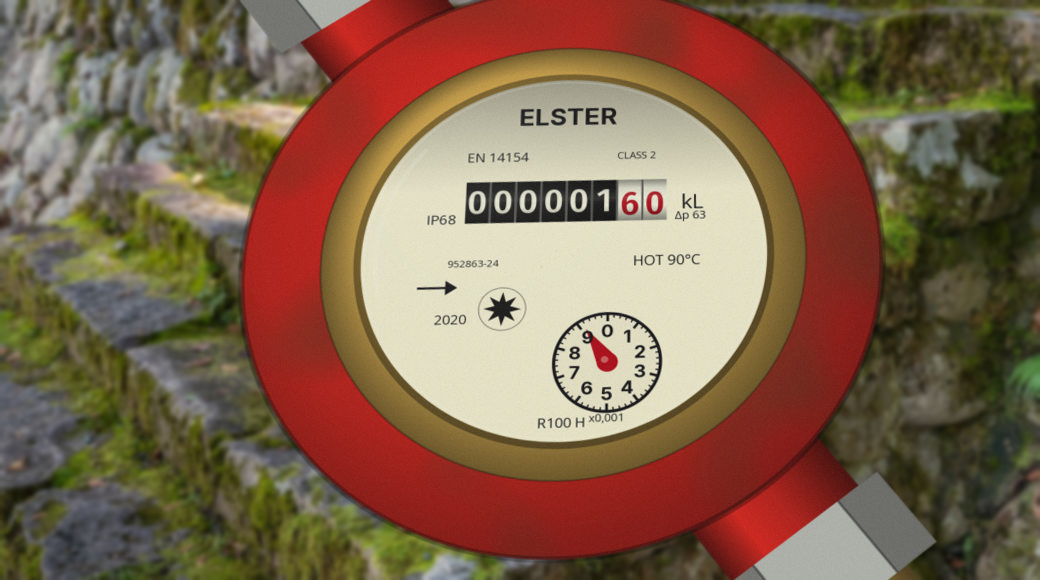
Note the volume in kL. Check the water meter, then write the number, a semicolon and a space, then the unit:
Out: 1.599; kL
